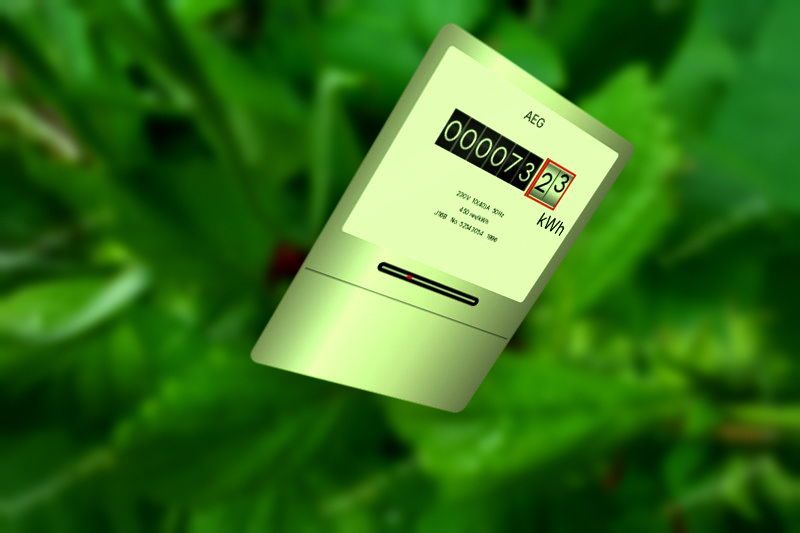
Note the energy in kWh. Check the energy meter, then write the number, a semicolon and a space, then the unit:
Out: 73.23; kWh
